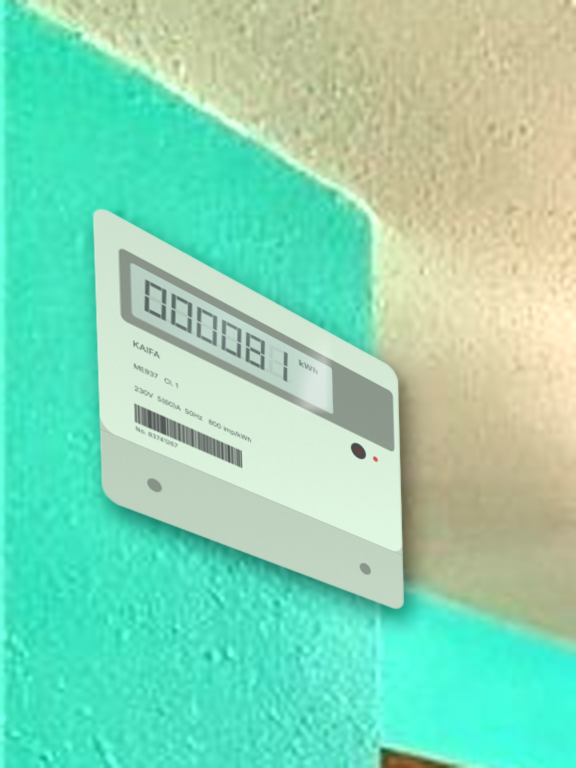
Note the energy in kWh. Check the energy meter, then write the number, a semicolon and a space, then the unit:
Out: 81; kWh
